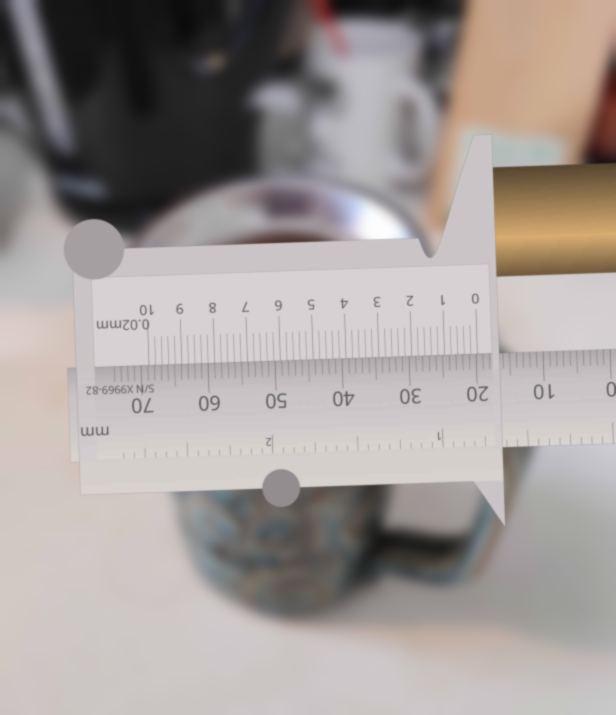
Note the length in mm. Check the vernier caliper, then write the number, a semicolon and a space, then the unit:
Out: 19.8; mm
